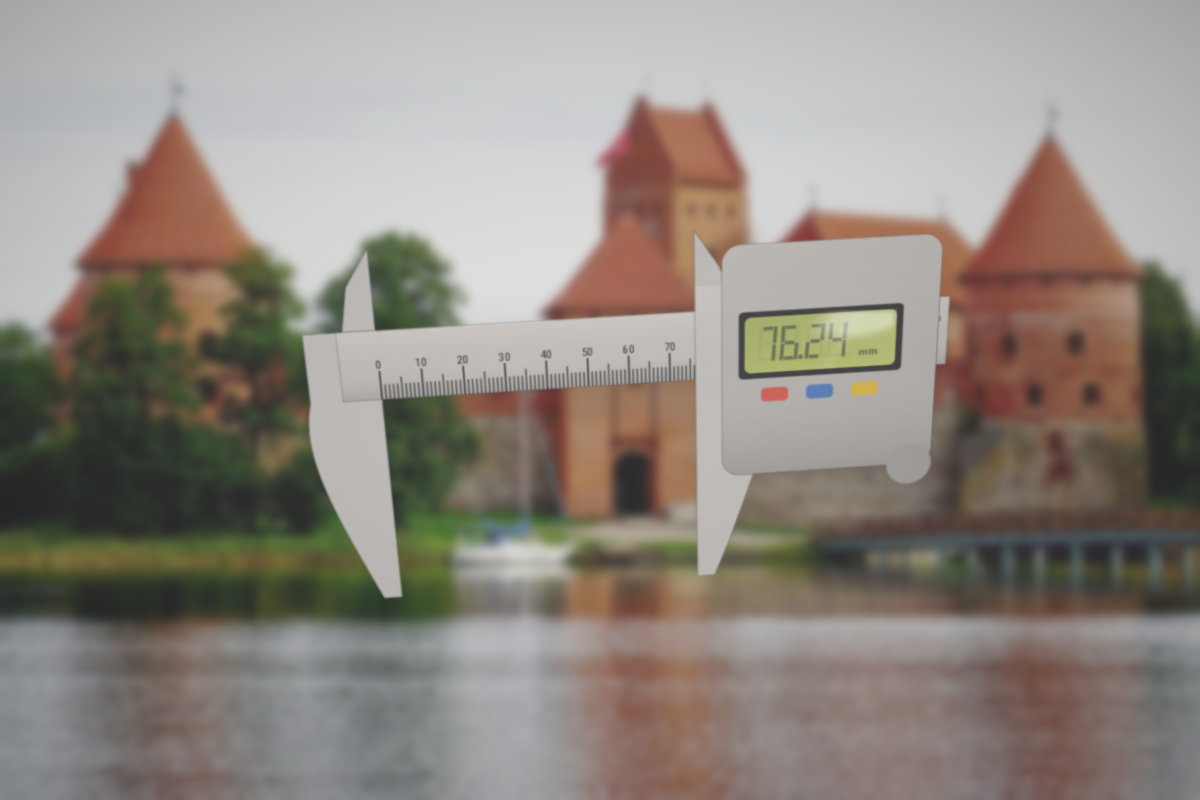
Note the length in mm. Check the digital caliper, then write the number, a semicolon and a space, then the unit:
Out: 76.24; mm
